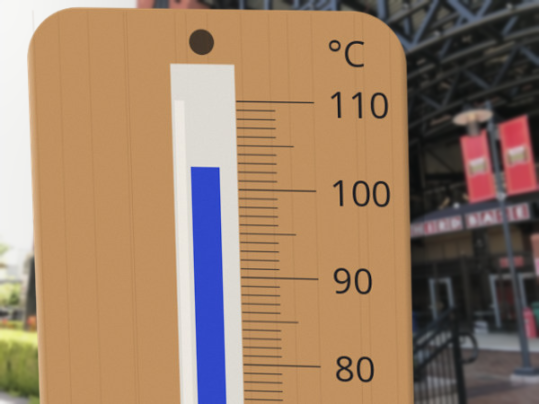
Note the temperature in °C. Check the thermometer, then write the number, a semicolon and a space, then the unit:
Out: 102.5; °C
